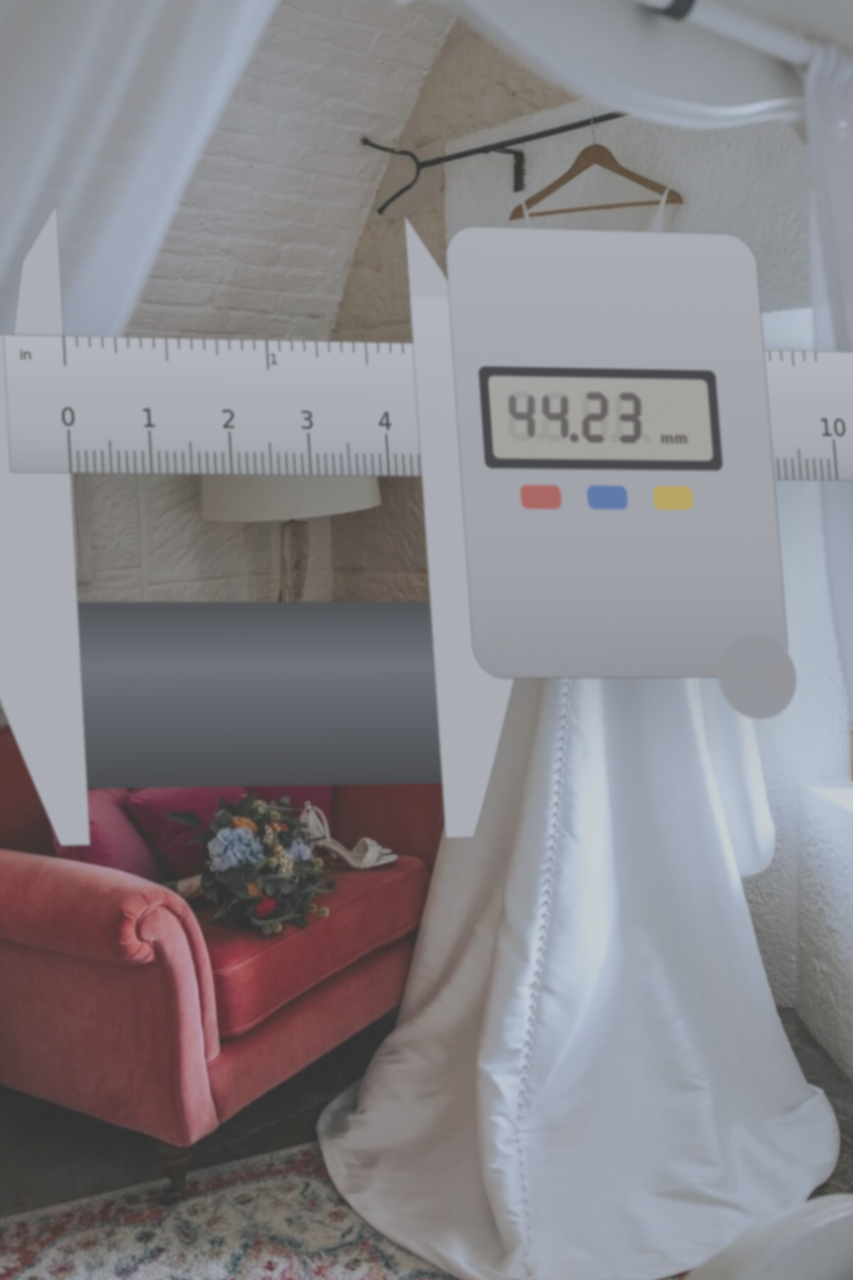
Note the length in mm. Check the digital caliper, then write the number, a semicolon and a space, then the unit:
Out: 44.23; mm
